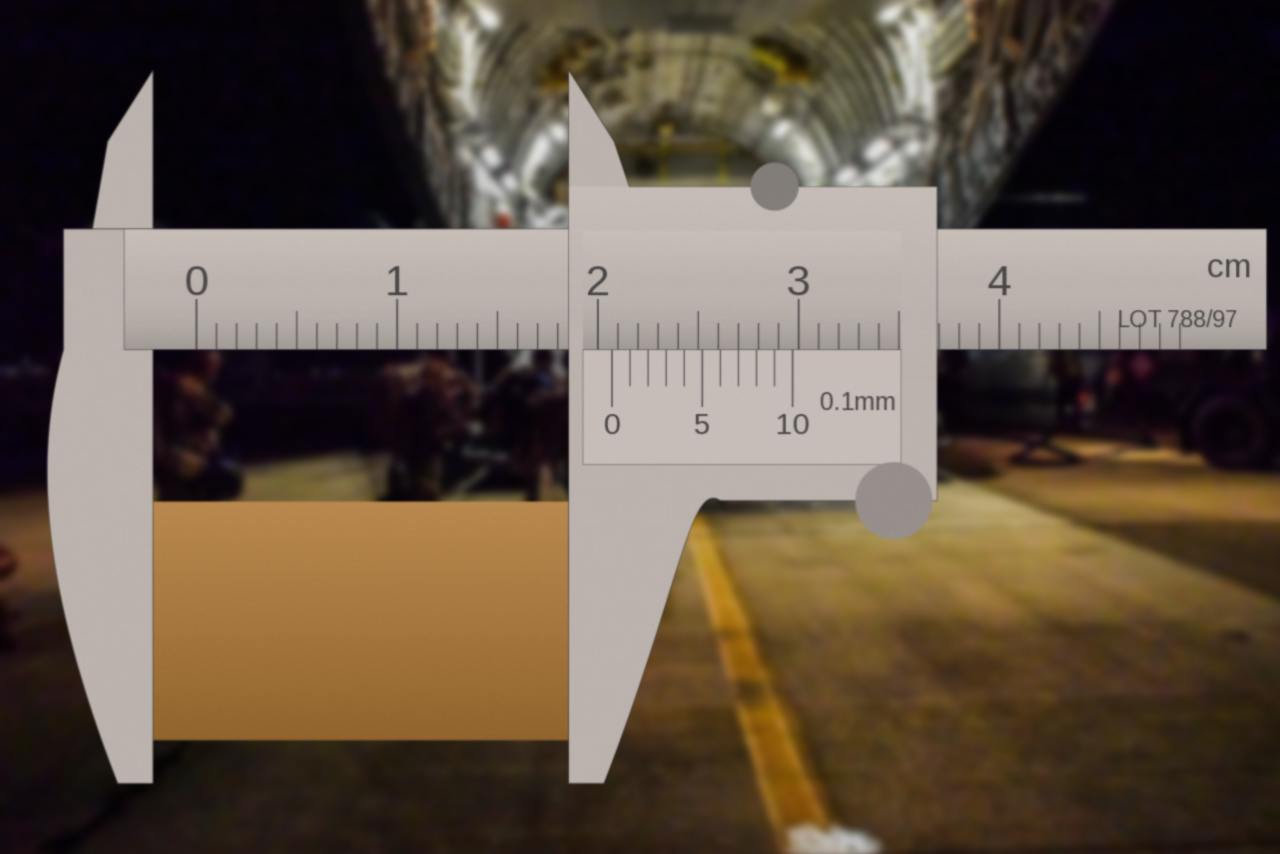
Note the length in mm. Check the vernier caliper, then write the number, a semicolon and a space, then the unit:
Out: 20.7; mm
